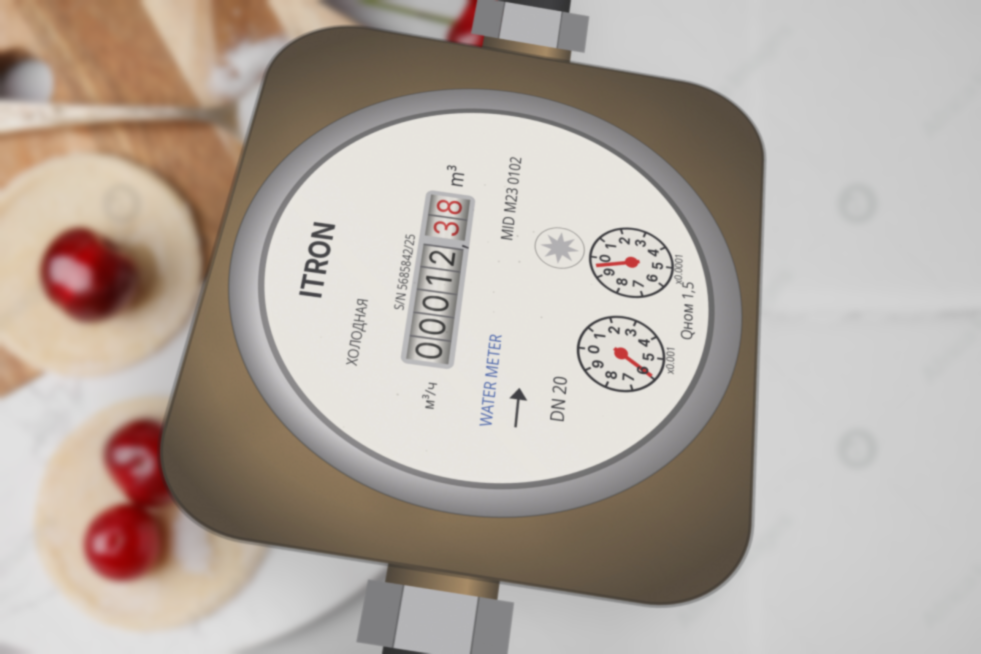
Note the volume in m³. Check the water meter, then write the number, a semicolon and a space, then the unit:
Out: 12.3859; m³
